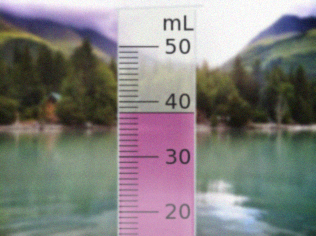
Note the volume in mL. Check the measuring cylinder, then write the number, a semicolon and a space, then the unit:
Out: 38; mL
